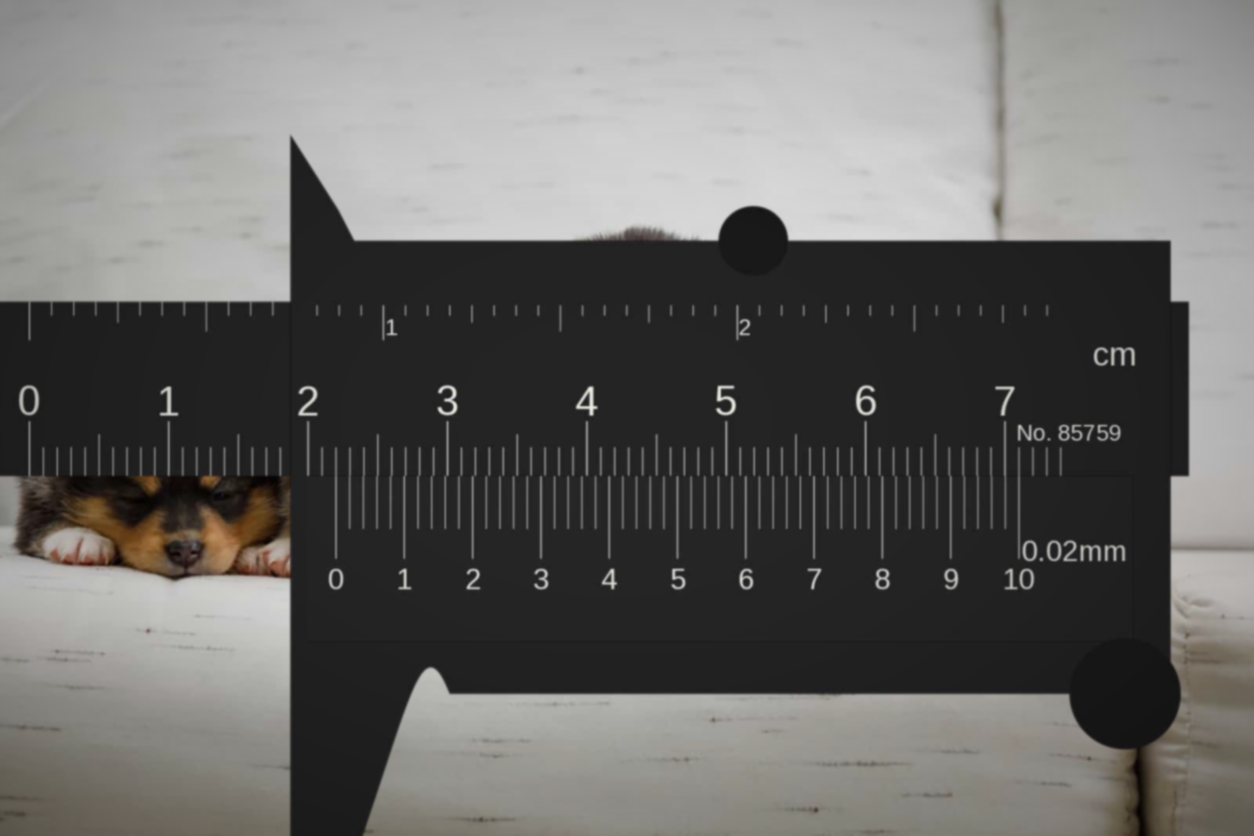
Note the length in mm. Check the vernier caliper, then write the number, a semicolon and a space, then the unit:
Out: 22.0; mm
